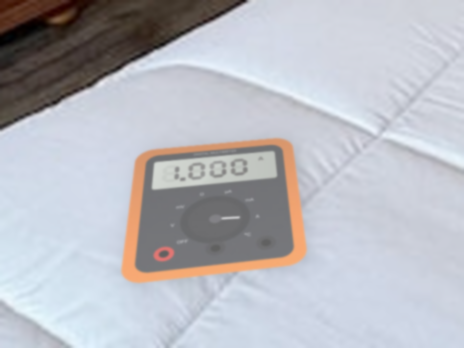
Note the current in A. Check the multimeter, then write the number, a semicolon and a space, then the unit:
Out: 1.000; A
